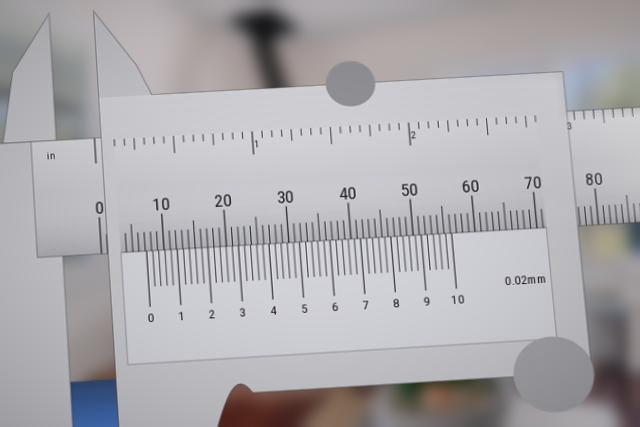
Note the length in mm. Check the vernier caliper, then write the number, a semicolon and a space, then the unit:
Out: 7.2; mm
